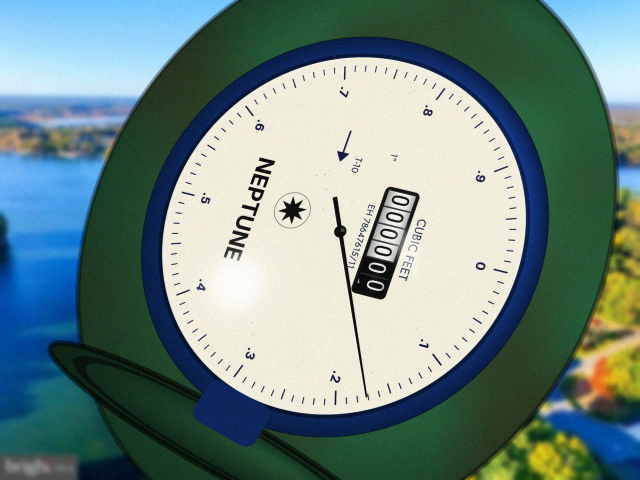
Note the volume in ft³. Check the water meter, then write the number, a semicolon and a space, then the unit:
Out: 0.17; ft³
